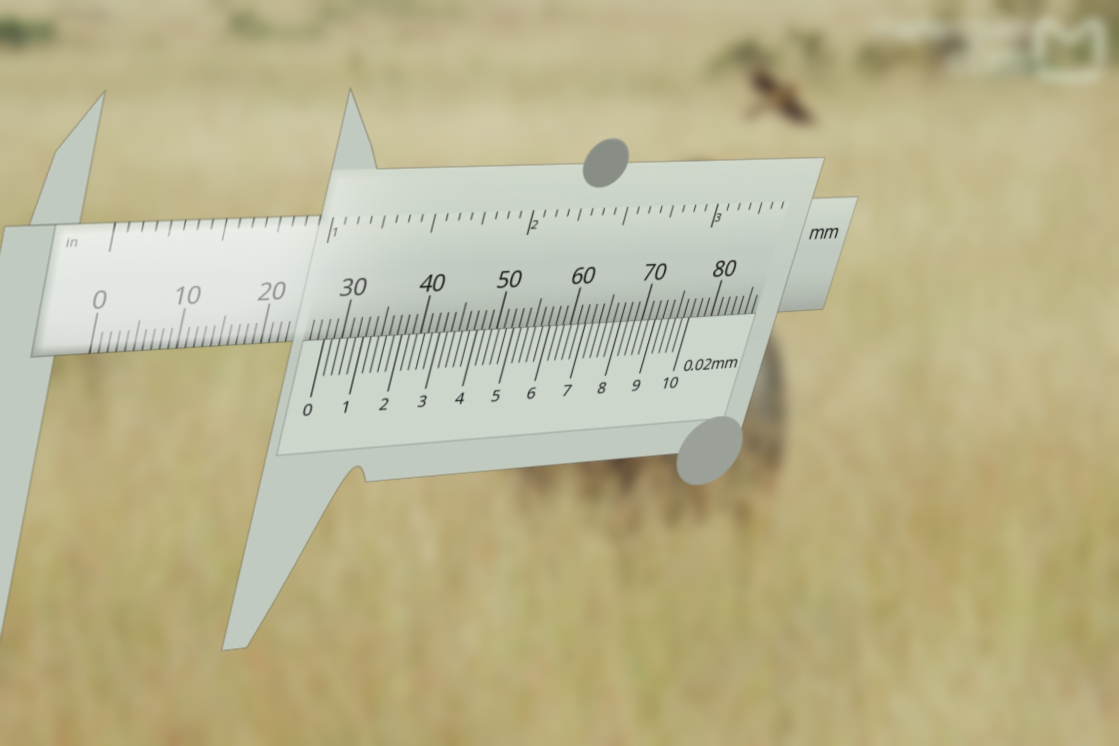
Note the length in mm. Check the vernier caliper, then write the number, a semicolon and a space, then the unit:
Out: 27.8; mm
